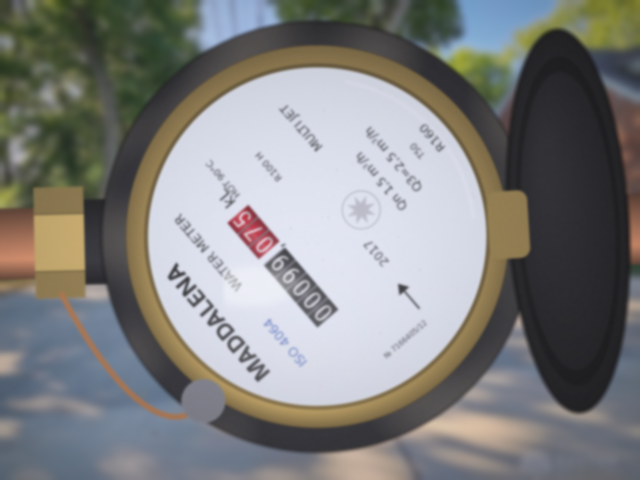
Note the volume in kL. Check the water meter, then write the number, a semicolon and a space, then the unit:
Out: 99.075; kL
